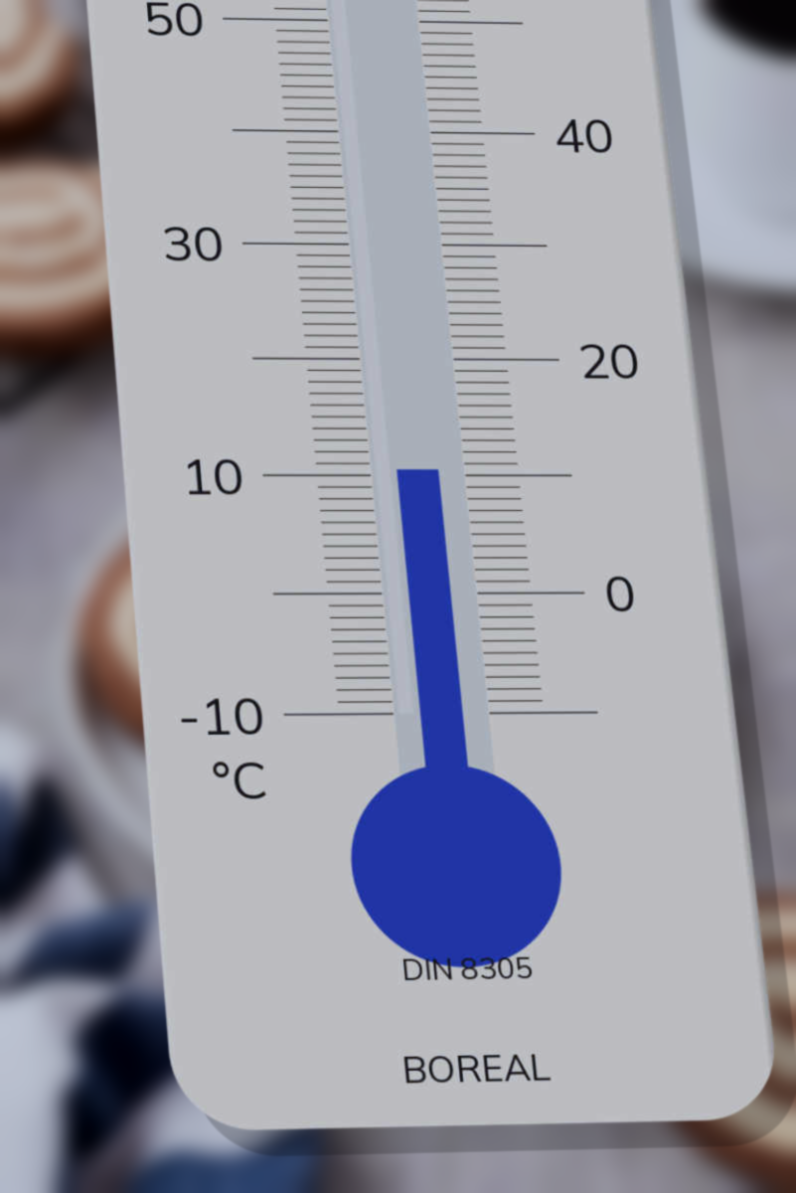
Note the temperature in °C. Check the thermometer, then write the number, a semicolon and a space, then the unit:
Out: 10.5; °C
